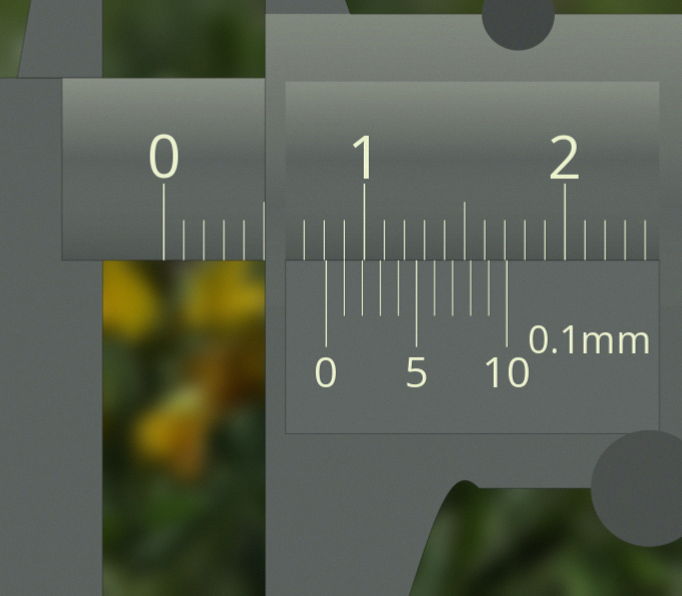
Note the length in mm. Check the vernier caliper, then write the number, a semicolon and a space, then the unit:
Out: 8.1; mm
